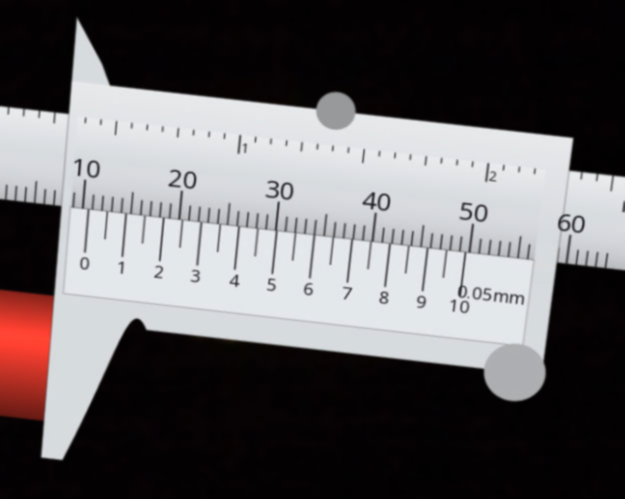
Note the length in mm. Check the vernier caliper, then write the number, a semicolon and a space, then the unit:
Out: 10.6; mm
